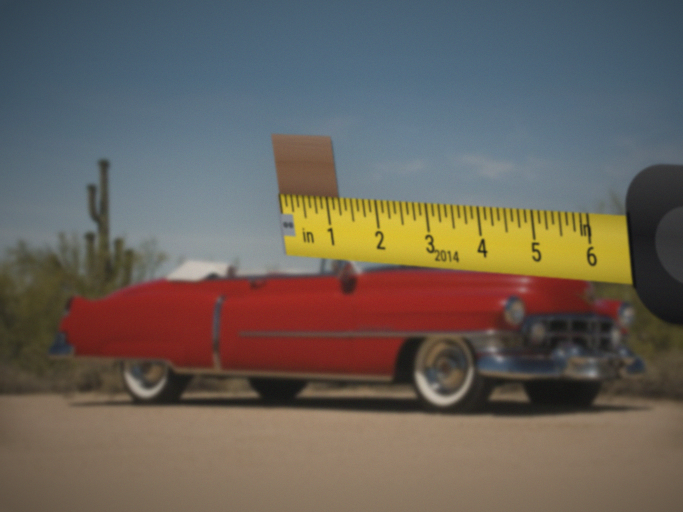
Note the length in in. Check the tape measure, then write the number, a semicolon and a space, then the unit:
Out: 1.25; in
